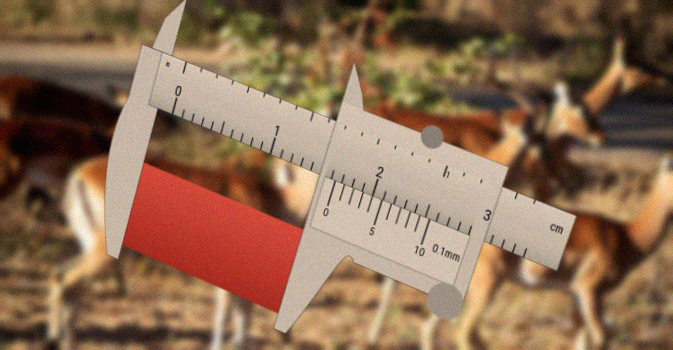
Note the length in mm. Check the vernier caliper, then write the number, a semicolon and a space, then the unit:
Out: 16.4; mm
